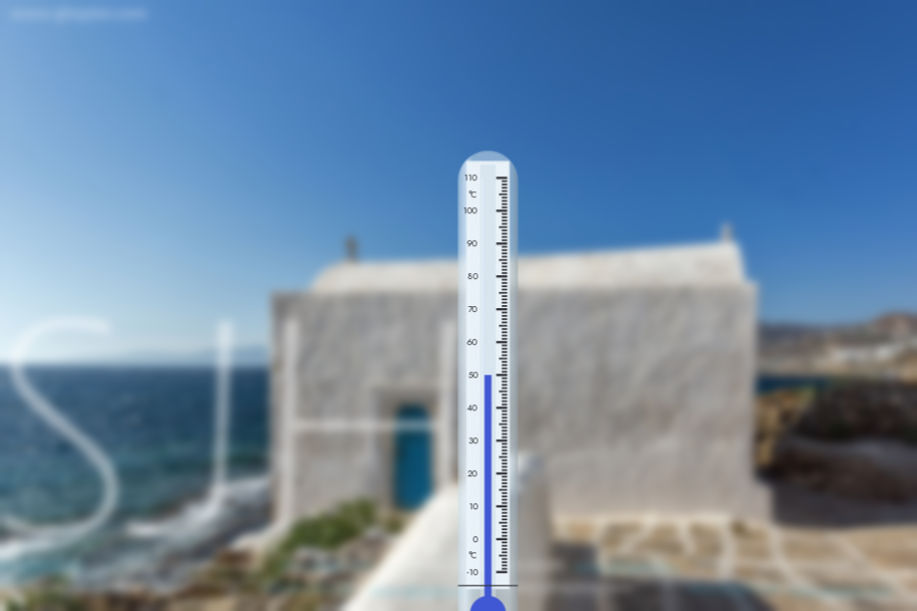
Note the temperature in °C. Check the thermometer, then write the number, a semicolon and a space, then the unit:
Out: 50; °C
